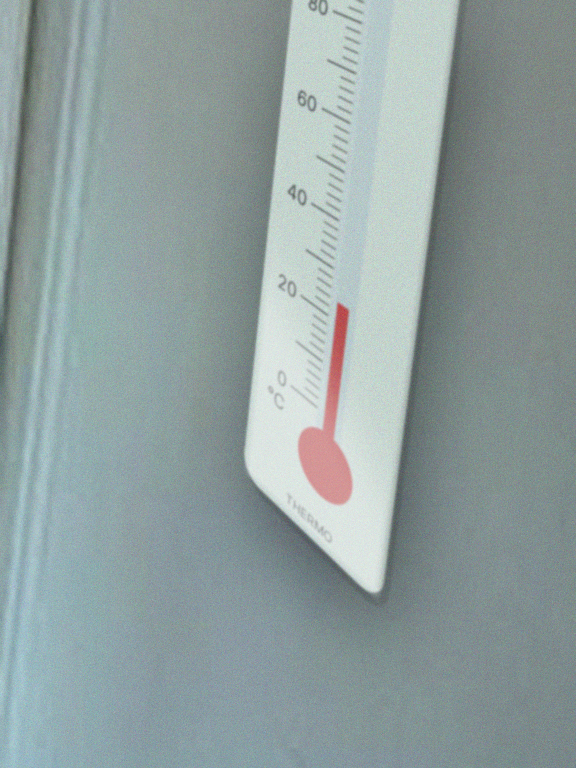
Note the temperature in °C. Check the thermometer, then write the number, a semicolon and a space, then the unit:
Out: 24; °C
